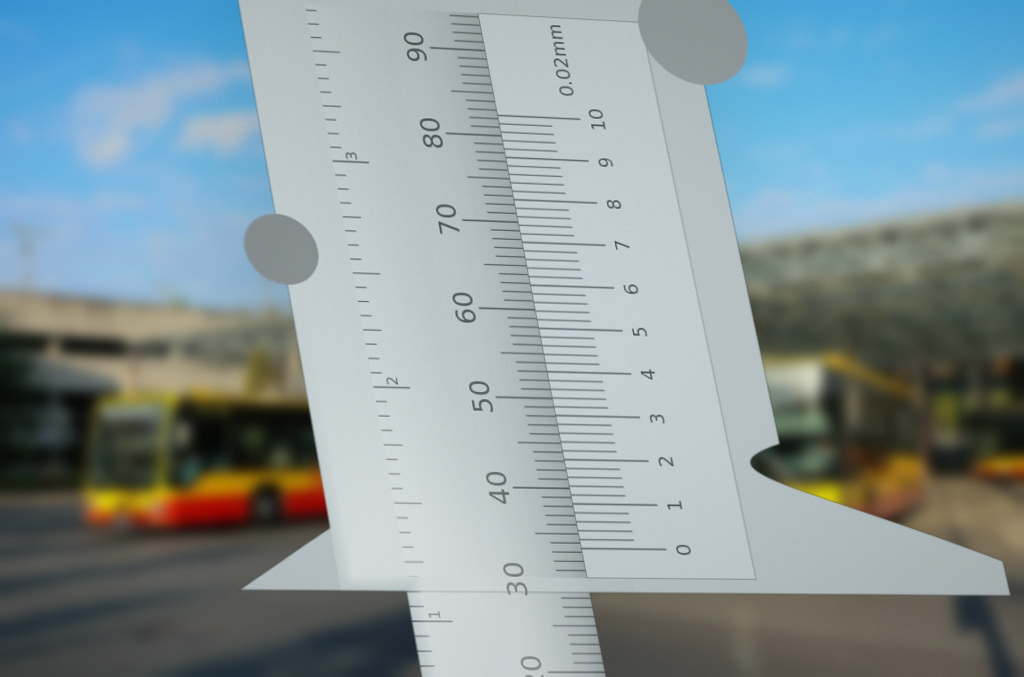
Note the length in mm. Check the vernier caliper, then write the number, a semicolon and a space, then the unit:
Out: 33.4; mm
